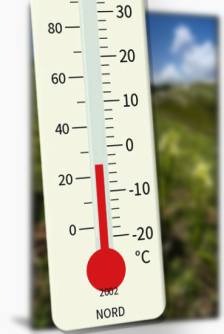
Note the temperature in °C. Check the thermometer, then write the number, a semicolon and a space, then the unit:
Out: -4; °C
